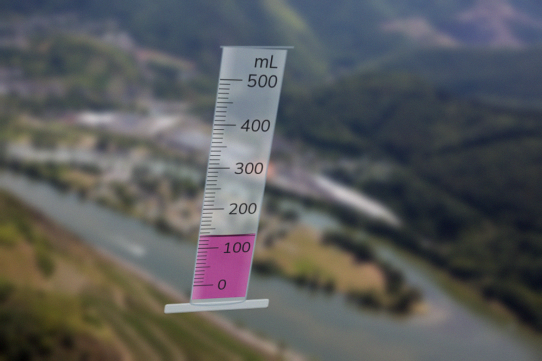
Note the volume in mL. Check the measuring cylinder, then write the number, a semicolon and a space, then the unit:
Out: 130; mL
